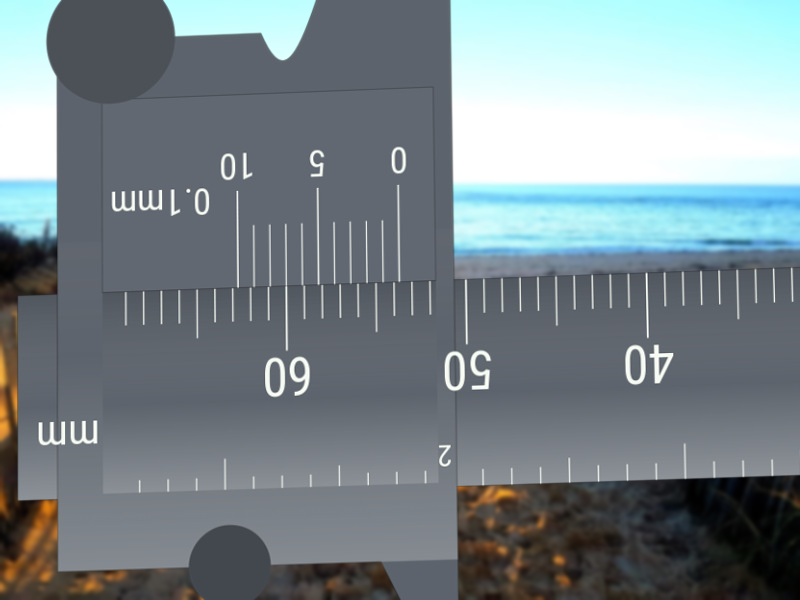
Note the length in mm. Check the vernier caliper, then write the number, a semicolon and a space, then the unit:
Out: 53.7; mm
